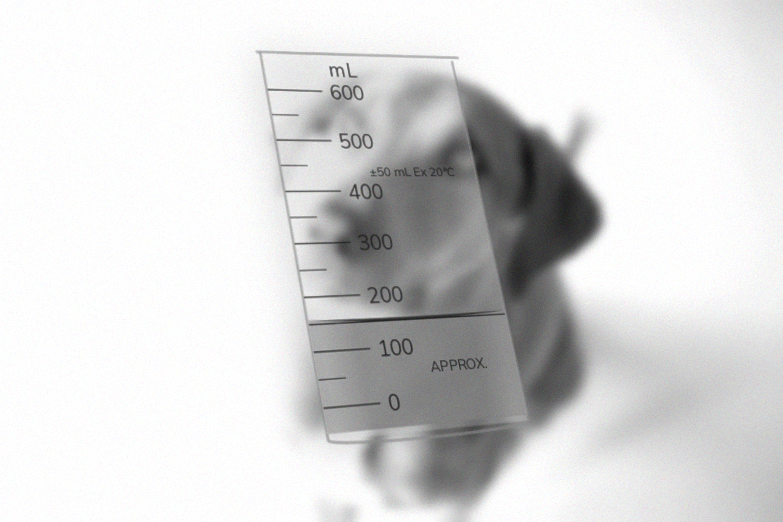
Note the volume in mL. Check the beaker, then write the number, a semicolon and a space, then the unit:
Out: 150; mL
